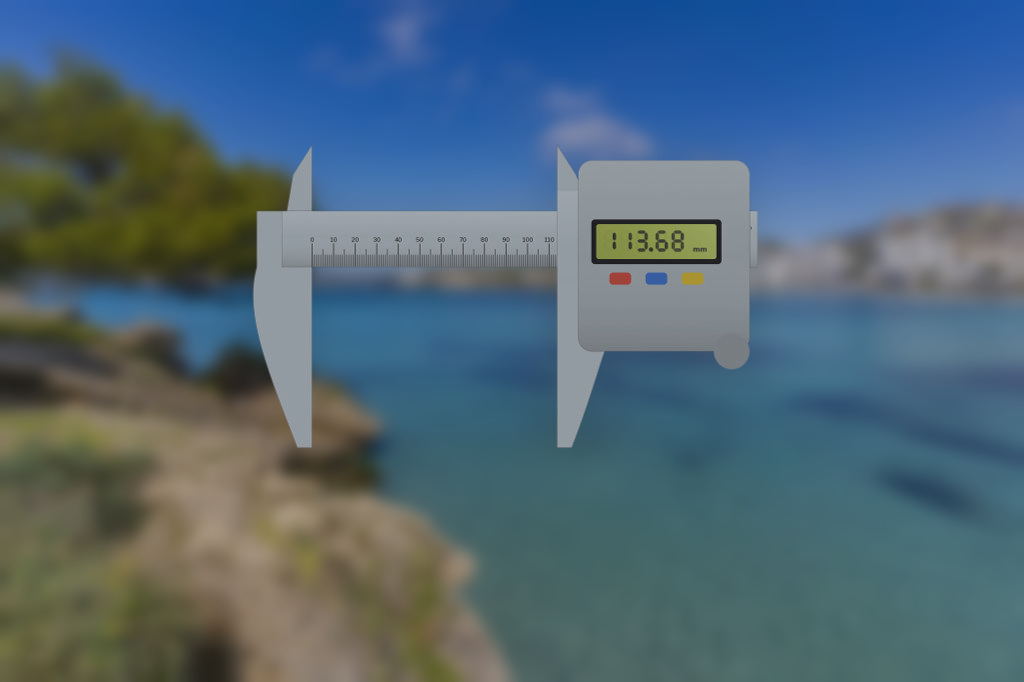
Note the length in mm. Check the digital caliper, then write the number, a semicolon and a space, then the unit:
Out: 113.68; mm
